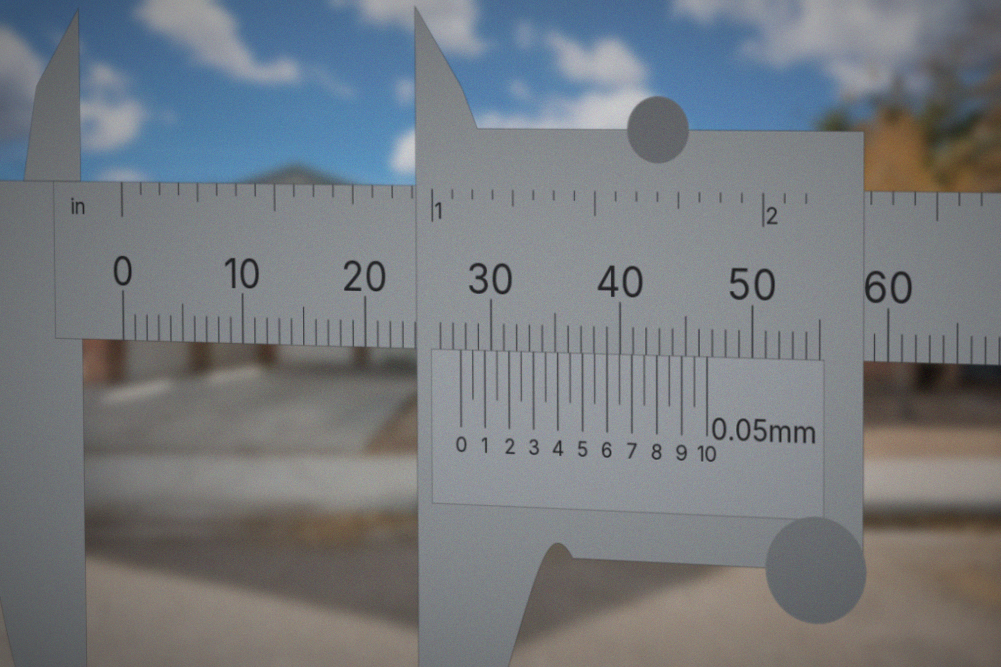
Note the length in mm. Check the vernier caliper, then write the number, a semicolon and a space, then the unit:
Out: 27.6; mm
